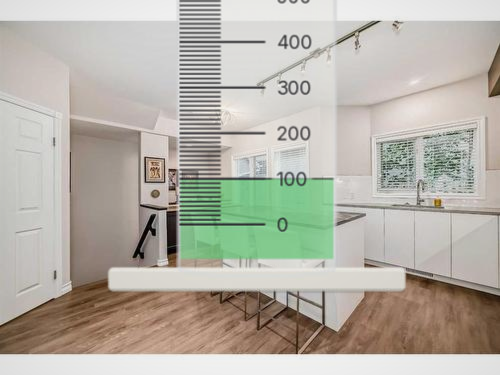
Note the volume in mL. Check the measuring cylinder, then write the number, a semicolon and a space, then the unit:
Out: 100; mL
